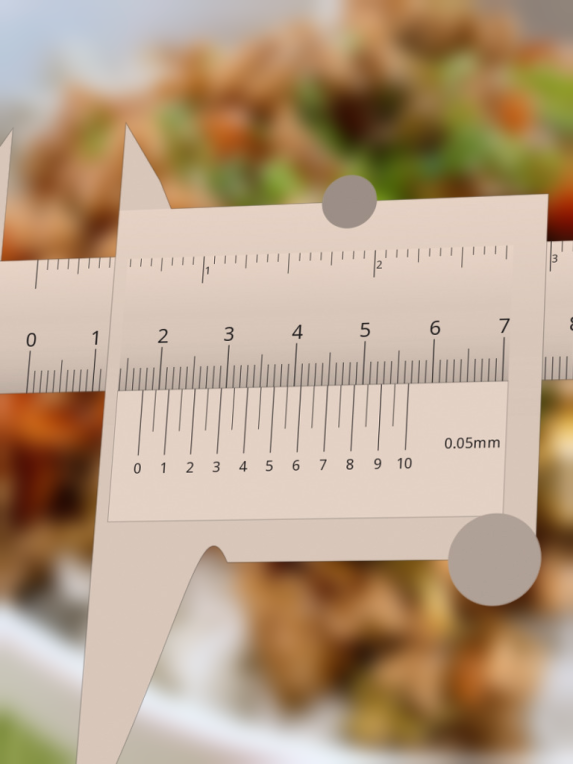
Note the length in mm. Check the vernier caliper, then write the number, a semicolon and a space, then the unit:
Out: 17.6; mm
